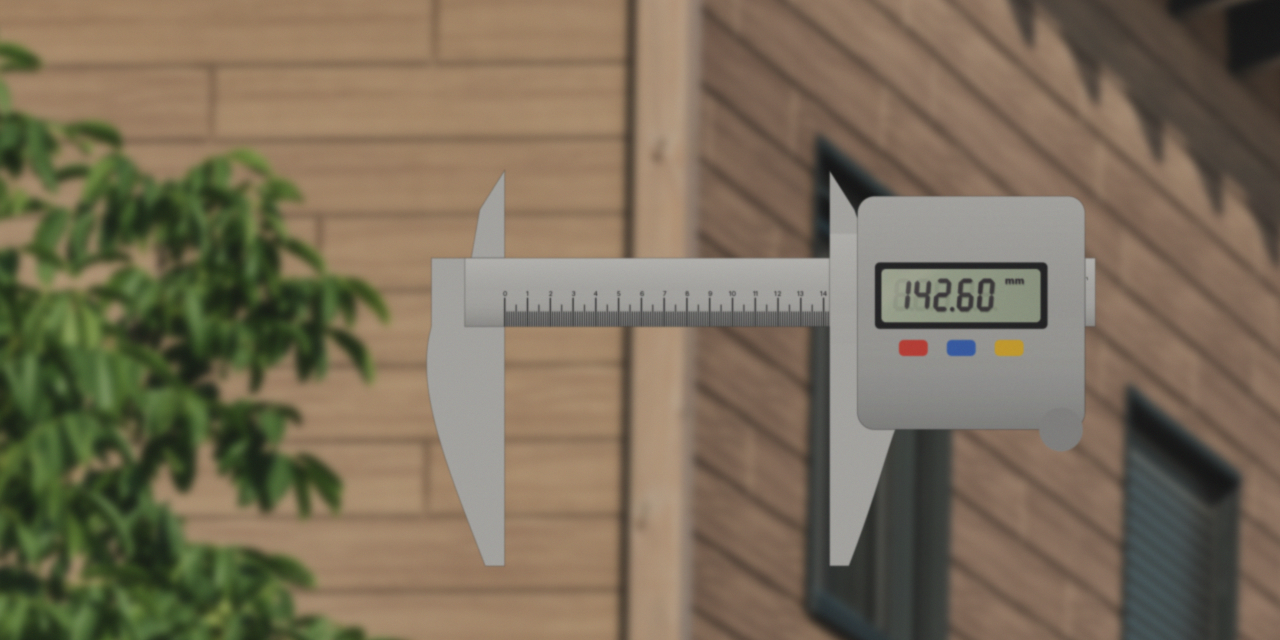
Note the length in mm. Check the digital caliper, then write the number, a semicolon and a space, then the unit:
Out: 142.60; mm
